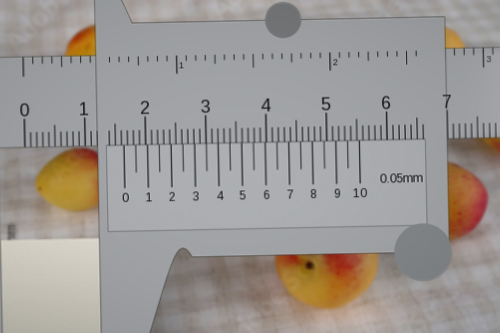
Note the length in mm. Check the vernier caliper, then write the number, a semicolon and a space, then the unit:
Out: 16.4; mm
